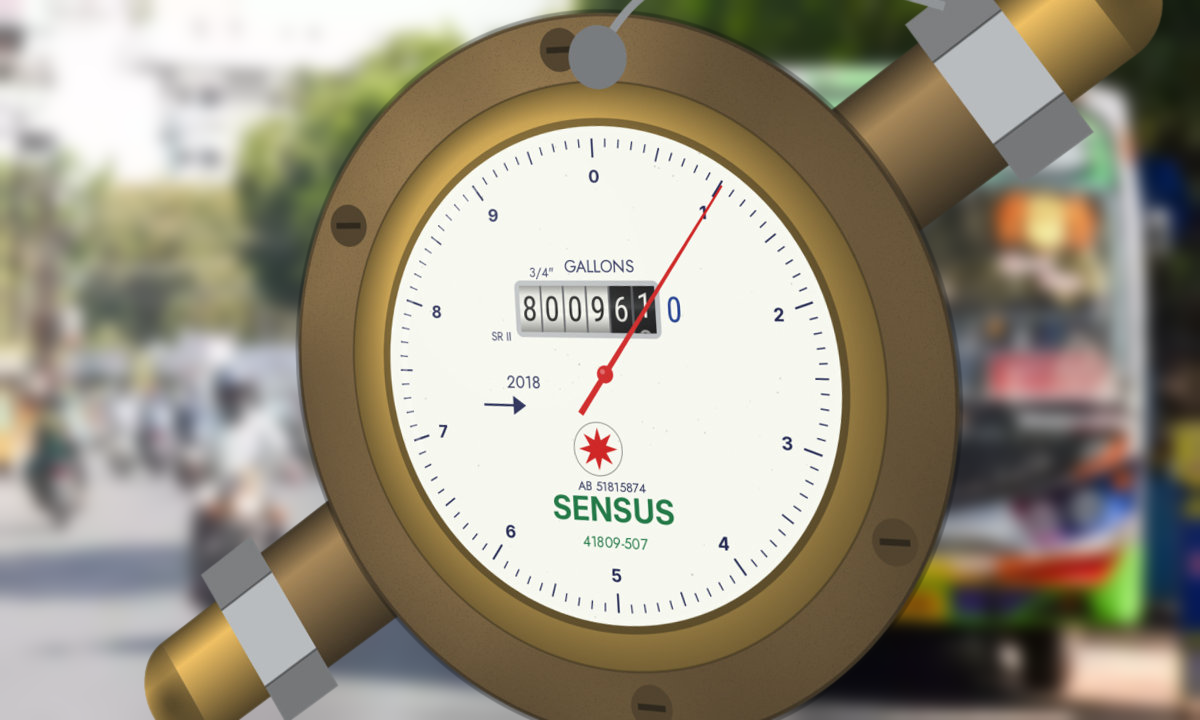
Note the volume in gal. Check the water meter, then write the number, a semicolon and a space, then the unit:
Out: 8009611.0; gal
